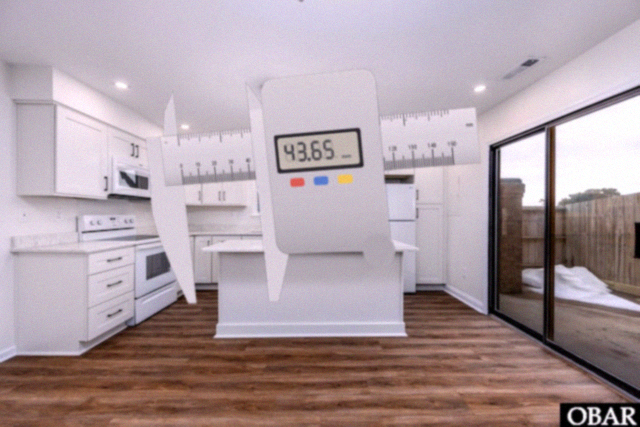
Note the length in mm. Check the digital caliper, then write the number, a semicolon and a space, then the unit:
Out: 43.65; mm
